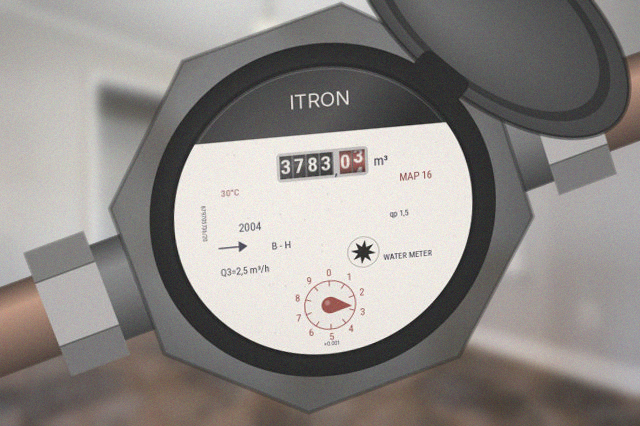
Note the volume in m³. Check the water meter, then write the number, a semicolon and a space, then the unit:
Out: 3783.032; m³
